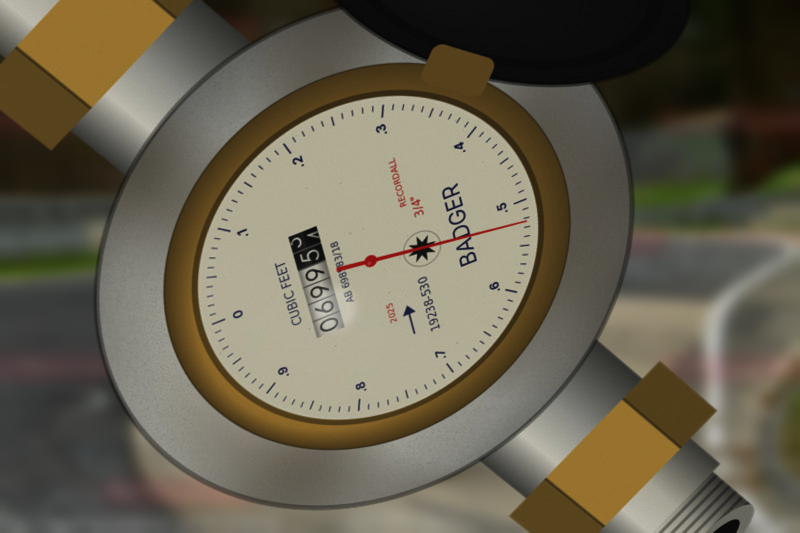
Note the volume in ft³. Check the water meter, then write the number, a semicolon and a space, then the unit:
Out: 69953.52; ft³
